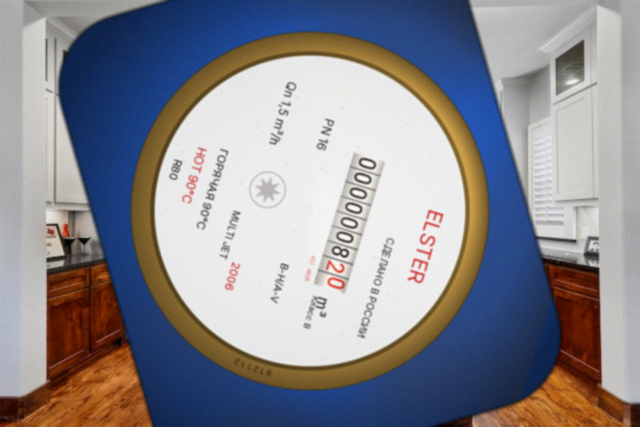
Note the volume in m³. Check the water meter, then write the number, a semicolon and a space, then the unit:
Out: 8.20; m³
